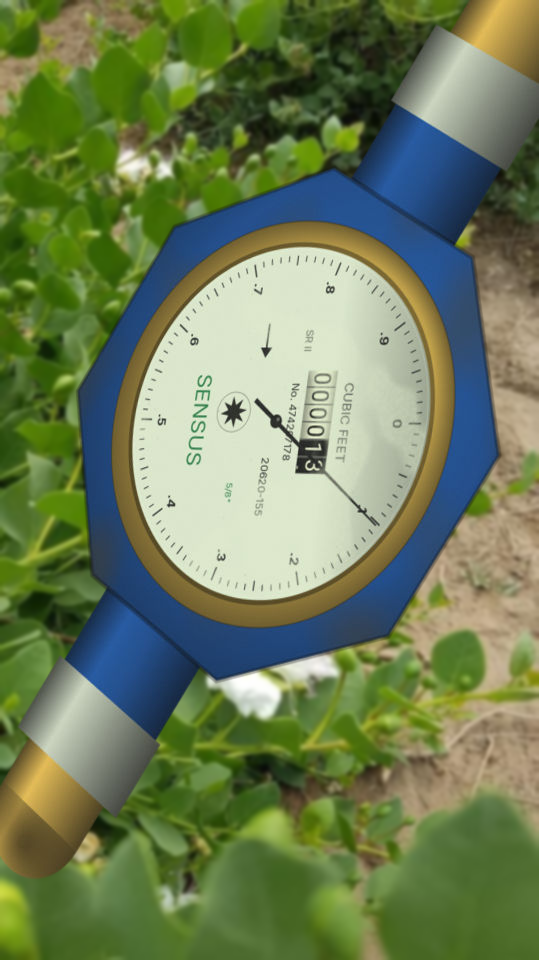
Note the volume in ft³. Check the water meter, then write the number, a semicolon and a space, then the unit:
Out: 13.10; ft³
